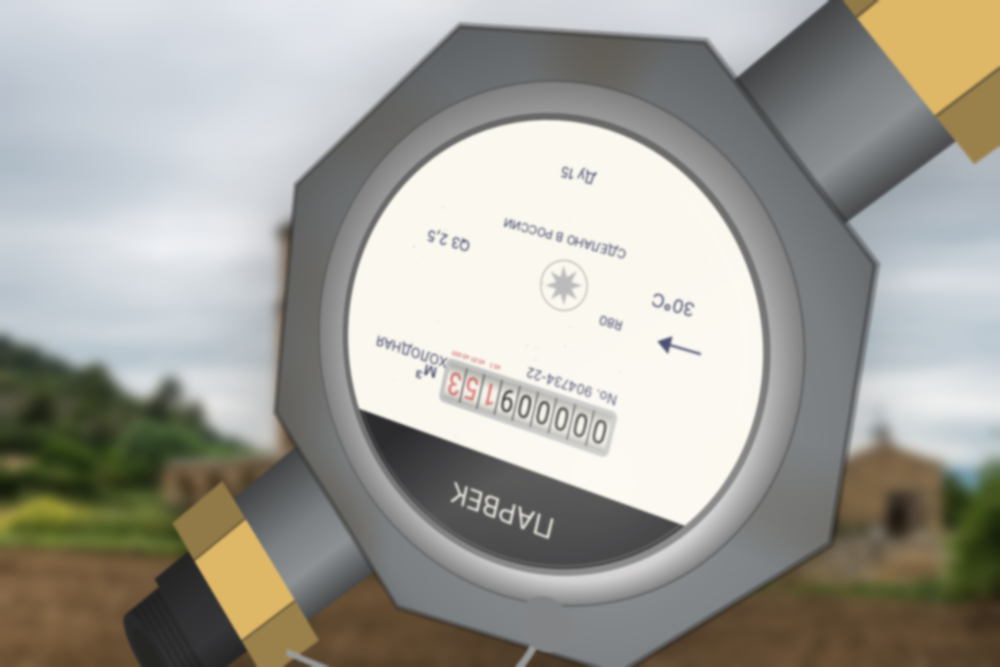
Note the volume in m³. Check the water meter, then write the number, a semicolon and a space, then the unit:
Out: 9.153; m³
